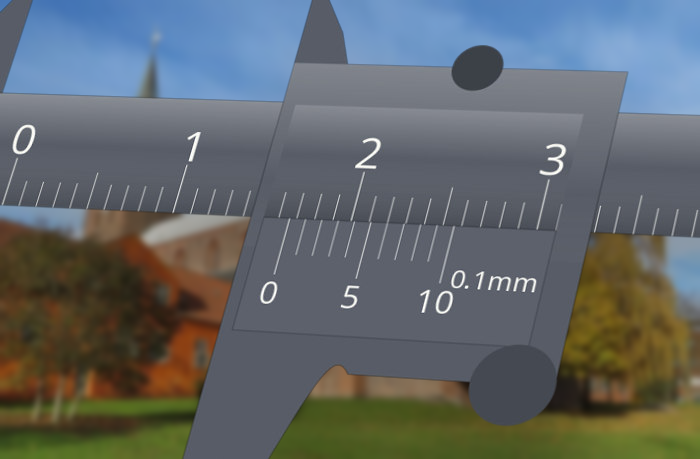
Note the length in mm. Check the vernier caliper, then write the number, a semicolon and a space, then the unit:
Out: 16.6; mm
